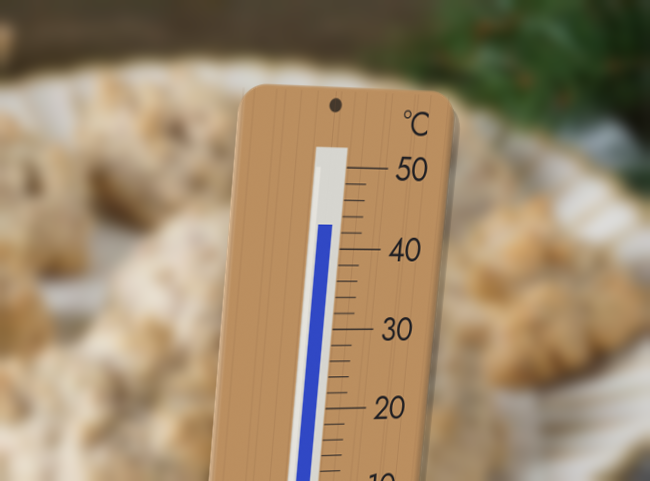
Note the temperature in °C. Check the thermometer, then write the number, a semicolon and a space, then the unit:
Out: 43; °C
